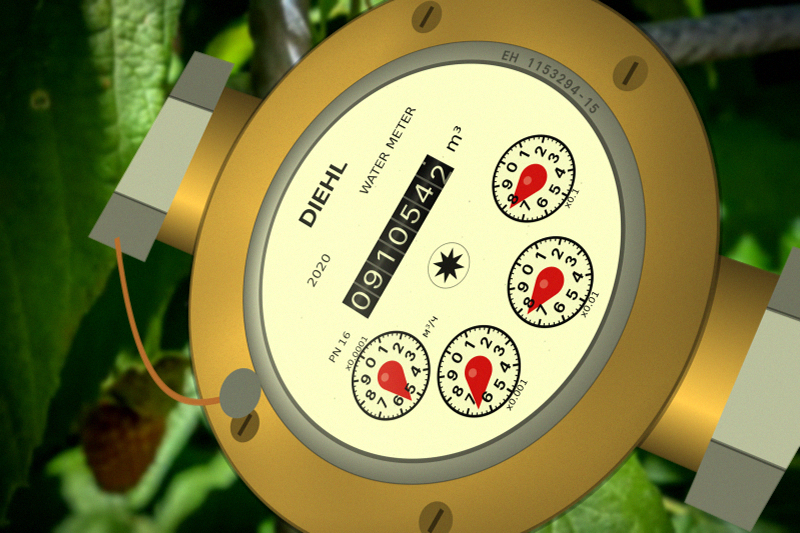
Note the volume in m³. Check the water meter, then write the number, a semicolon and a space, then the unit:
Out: 910541.7765; m³
